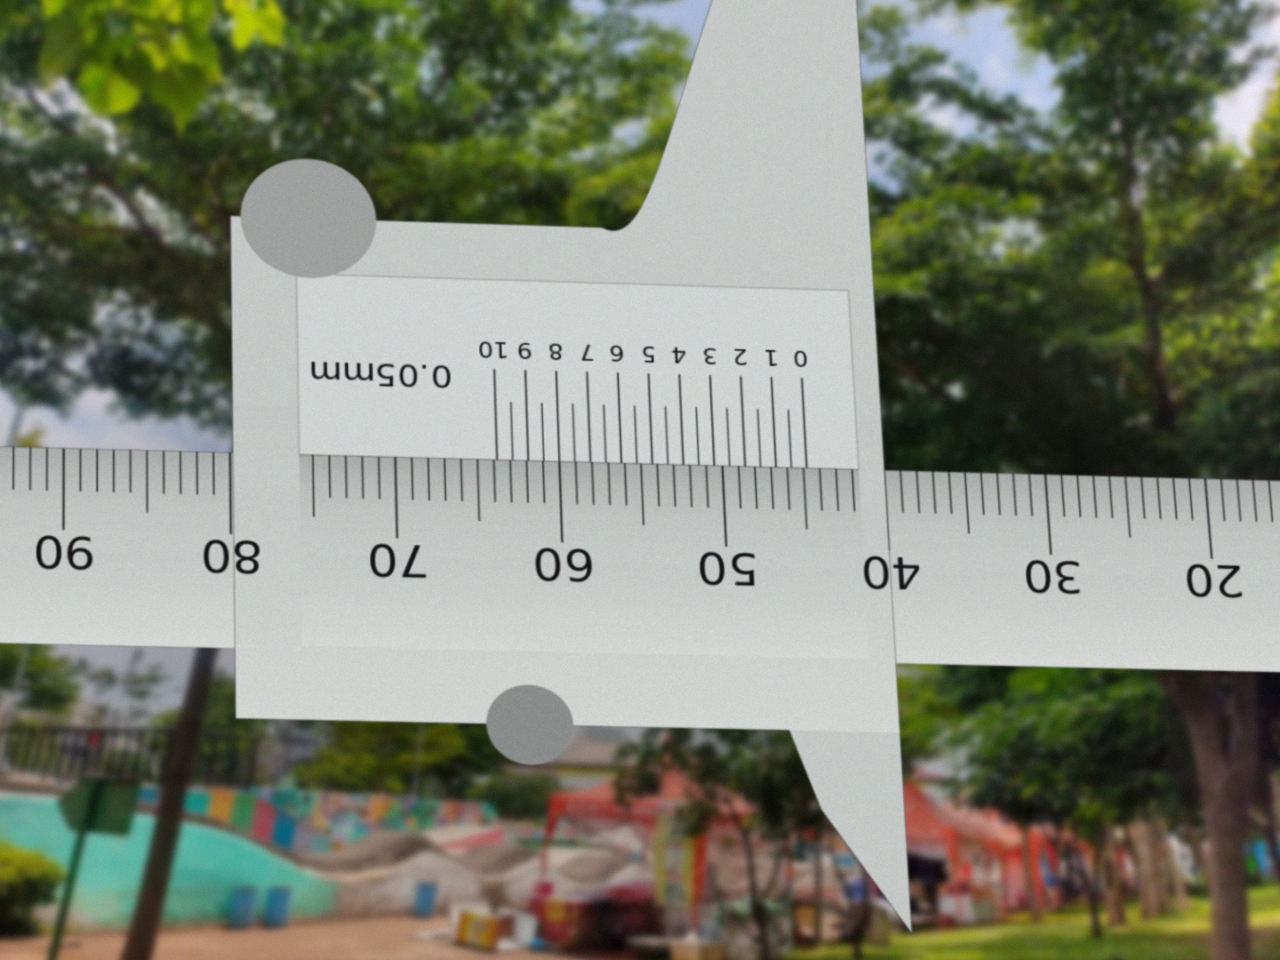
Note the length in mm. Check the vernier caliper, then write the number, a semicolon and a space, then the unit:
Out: 44.8; mm
